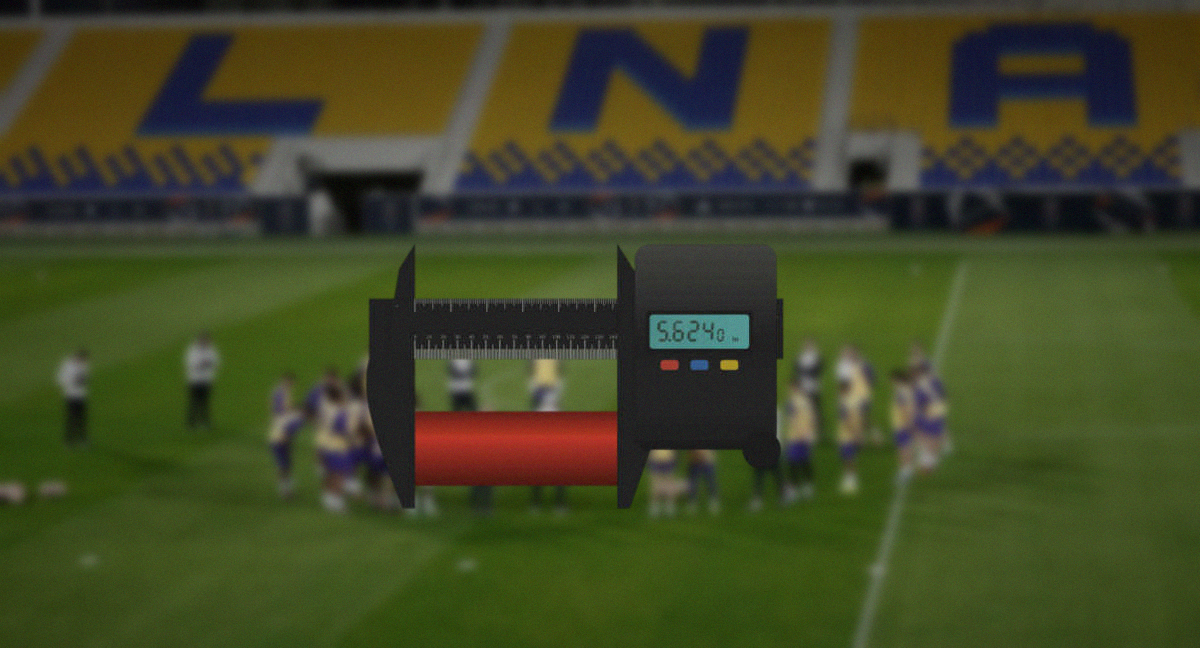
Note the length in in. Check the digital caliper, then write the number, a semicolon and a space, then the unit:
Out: 5.6240; in
